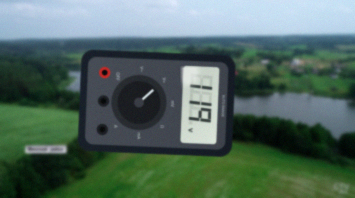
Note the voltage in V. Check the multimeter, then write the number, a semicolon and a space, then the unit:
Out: 119; V
